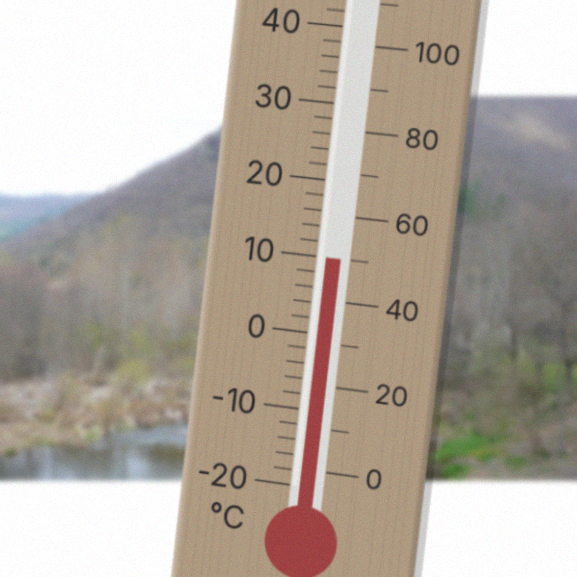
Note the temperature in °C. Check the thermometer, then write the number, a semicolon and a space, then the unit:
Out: 10; °C
